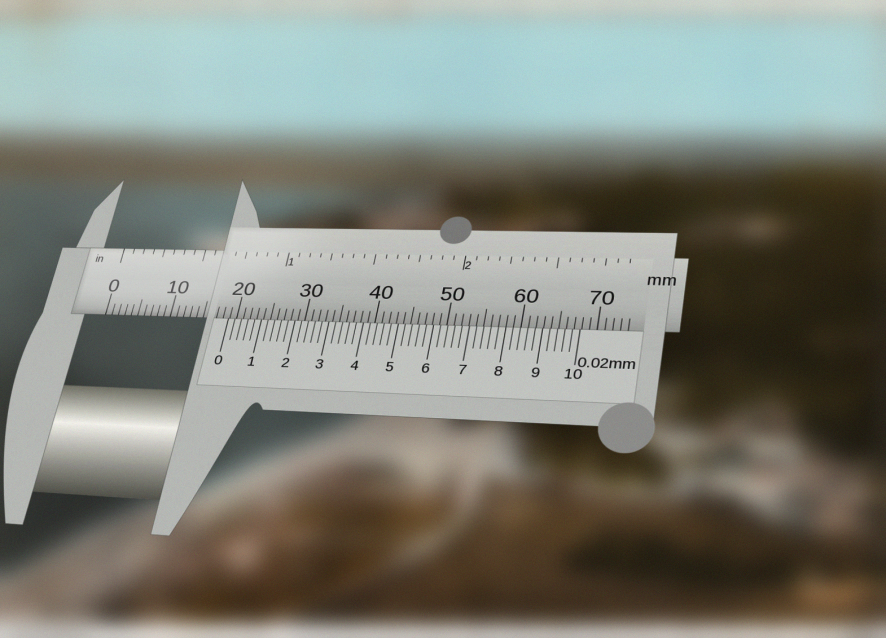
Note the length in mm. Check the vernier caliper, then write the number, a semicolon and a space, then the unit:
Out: 18.8; mm
